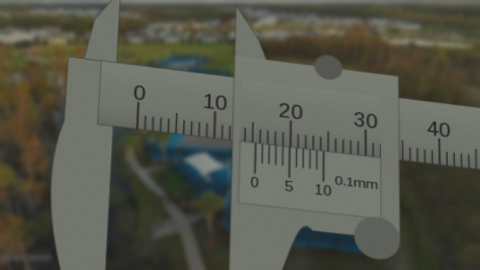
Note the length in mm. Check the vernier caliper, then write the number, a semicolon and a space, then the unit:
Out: 15.4; mm
